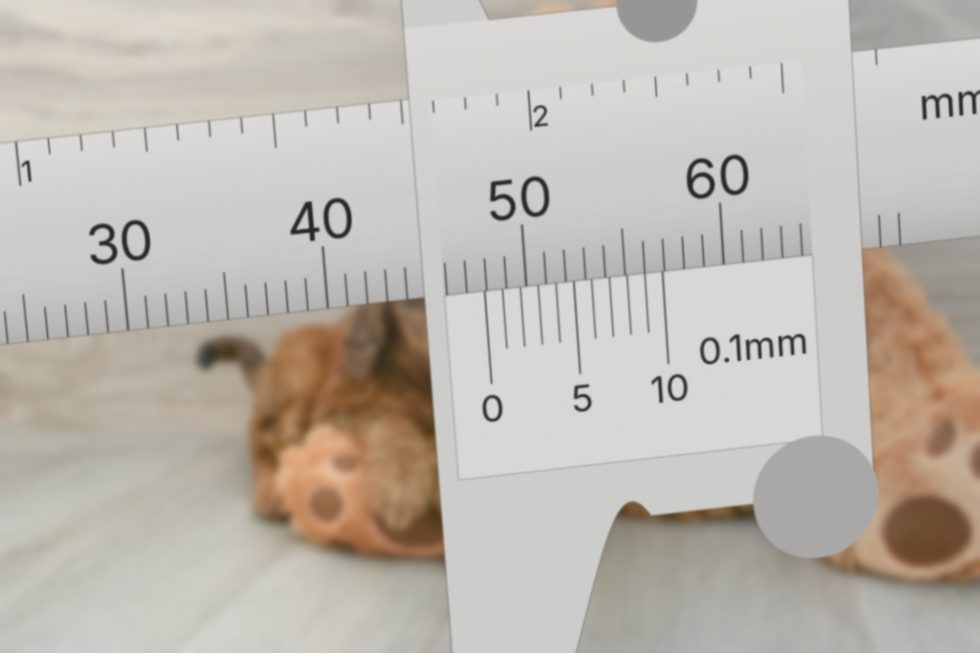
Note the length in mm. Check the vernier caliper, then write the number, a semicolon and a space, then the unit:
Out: 47.9; mm
